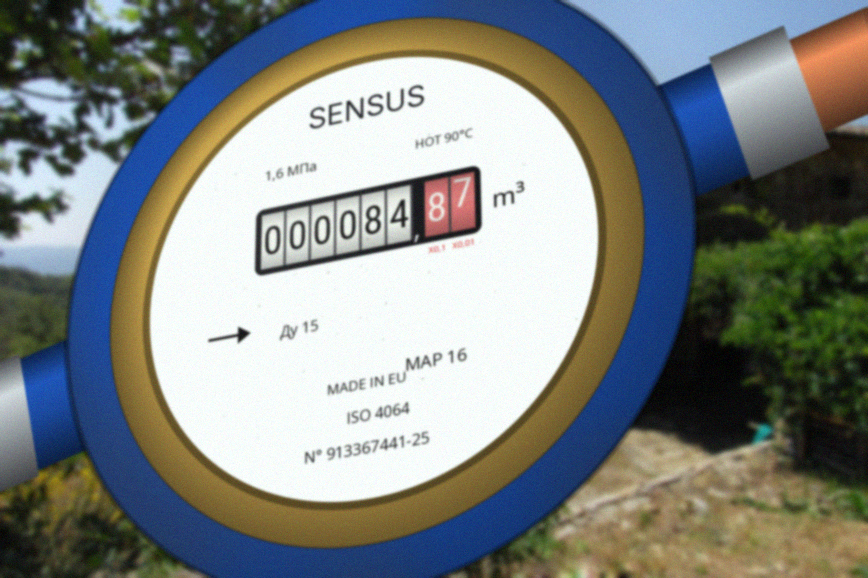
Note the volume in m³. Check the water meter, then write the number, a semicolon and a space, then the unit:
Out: 84.87; m³
